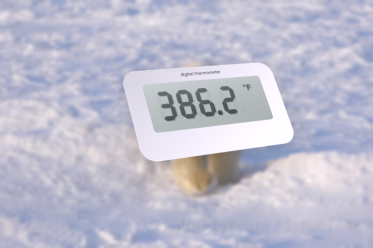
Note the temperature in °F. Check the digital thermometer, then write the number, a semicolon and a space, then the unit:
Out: 386.2; °F
